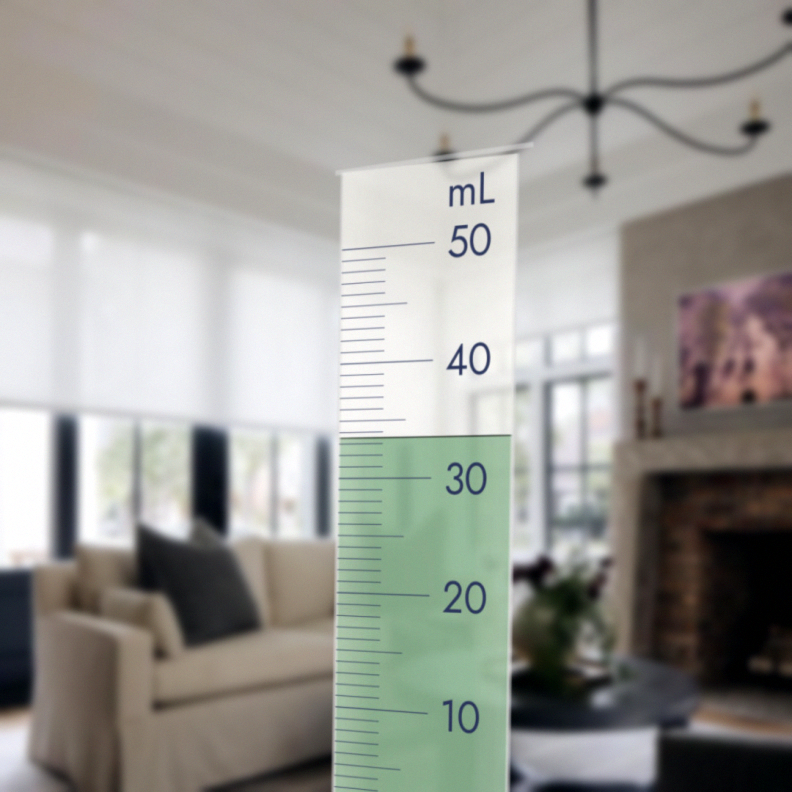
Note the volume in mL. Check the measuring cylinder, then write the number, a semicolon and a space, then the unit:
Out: 33.5; mL
